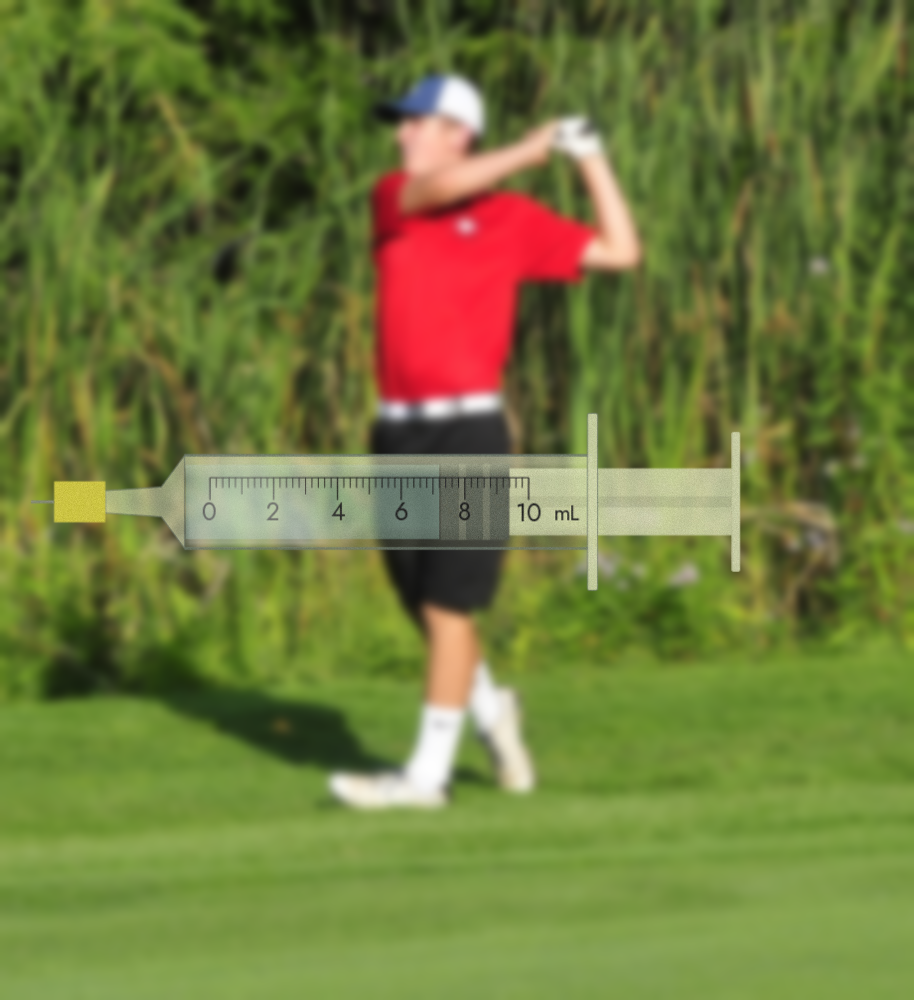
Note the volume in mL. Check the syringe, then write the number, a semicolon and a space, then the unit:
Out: 7.2; mL
